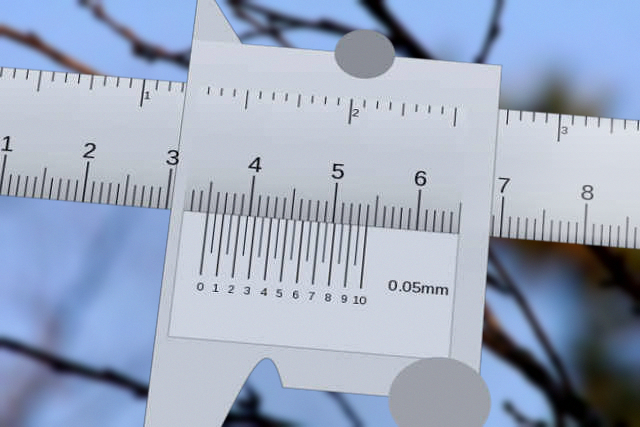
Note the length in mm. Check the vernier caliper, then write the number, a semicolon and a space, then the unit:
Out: 35.0; mm
